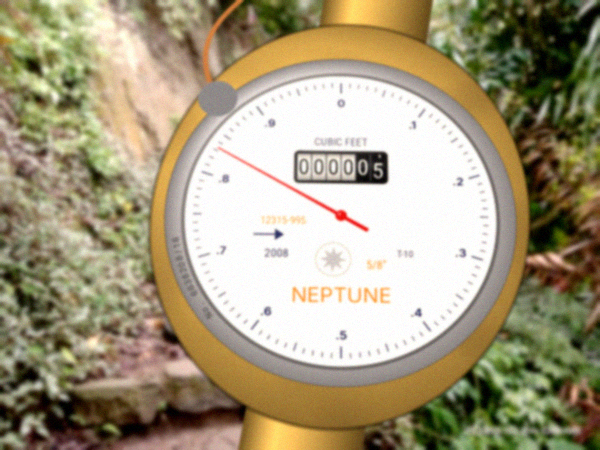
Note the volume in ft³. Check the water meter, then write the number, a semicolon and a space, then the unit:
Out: 4.83; ft³
